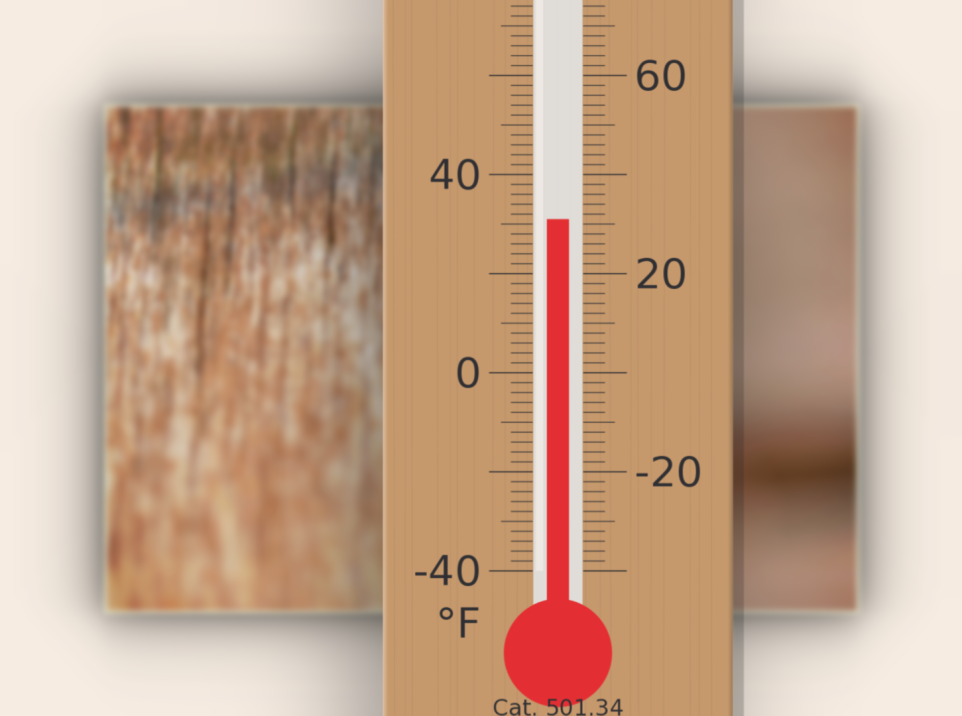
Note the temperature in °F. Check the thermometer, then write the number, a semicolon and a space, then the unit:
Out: 31; °F
